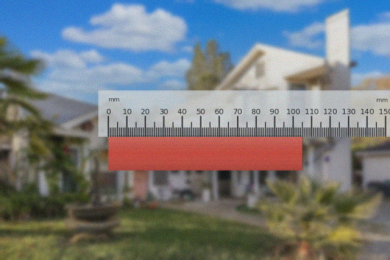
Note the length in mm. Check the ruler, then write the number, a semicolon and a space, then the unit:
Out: 105; mm
